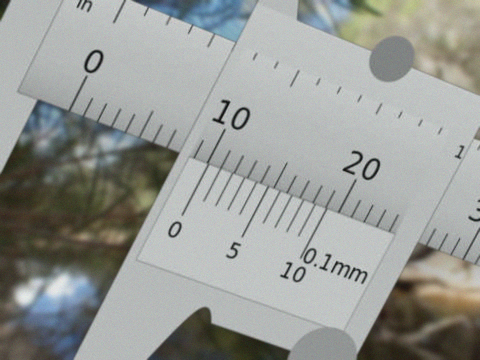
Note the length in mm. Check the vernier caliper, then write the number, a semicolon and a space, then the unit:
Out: 10.1; mm
